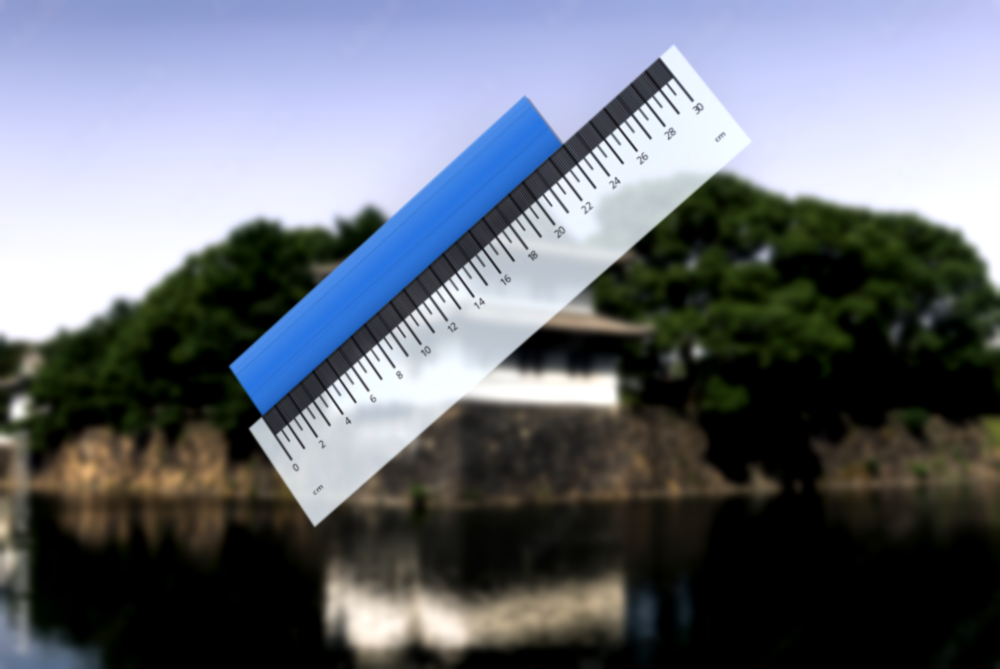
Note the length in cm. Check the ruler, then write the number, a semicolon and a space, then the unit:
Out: 23; cm
